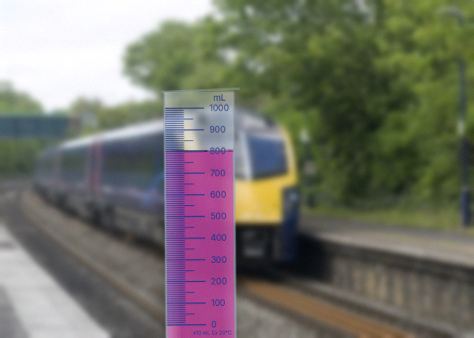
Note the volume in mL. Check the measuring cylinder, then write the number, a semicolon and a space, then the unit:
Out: 800; mL
